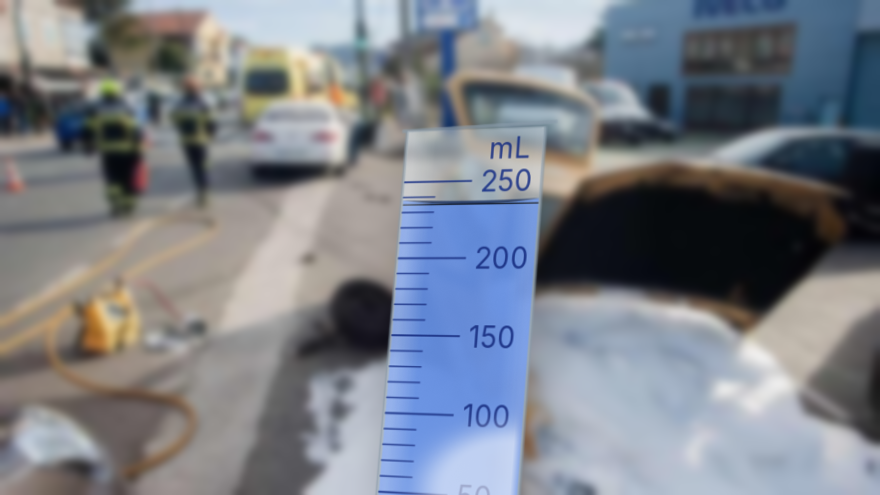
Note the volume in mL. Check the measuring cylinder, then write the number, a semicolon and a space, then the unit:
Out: 235; mL
